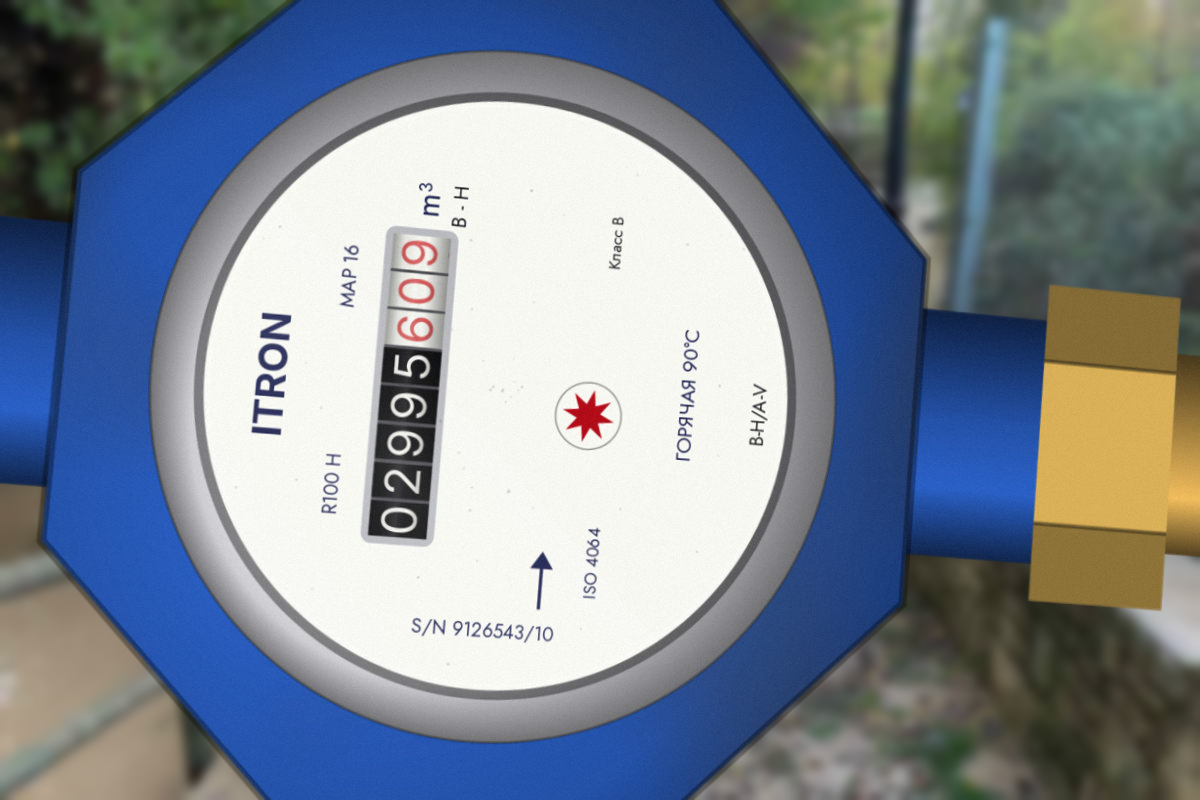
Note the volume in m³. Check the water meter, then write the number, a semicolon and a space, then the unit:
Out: 2995.609; m³
